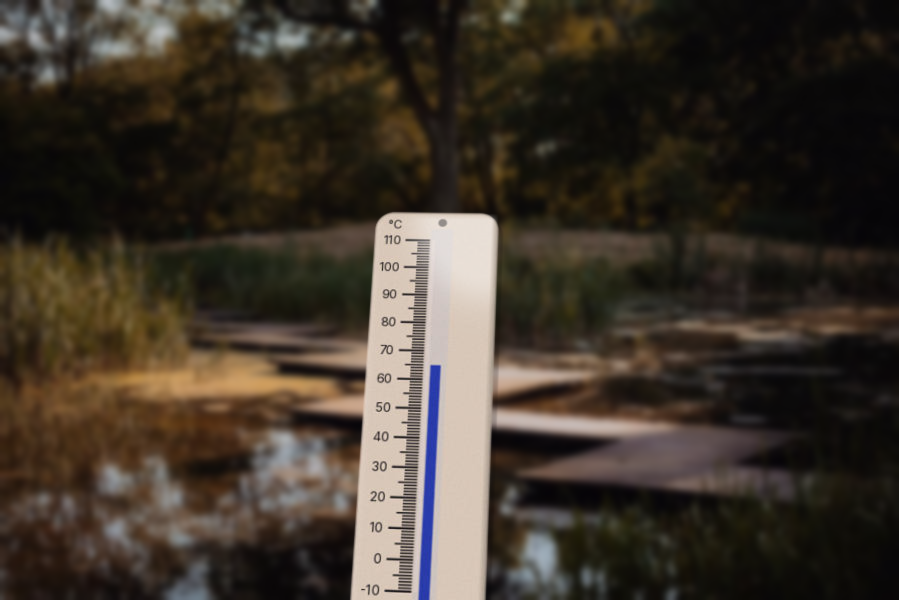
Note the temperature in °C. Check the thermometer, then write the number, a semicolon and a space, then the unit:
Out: 65; °C
